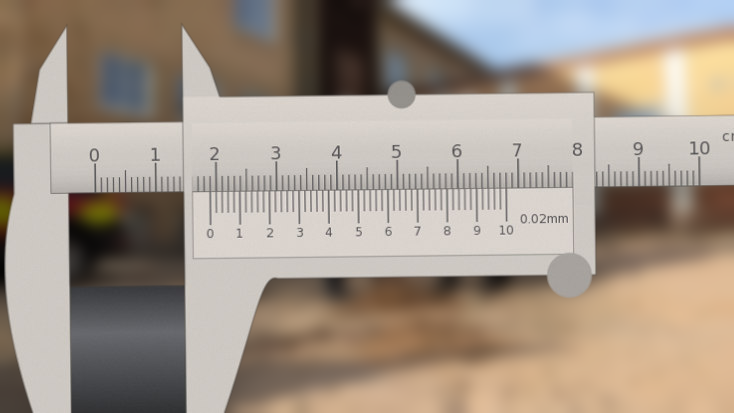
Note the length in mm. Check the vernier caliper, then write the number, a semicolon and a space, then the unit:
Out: 19.0; mm
